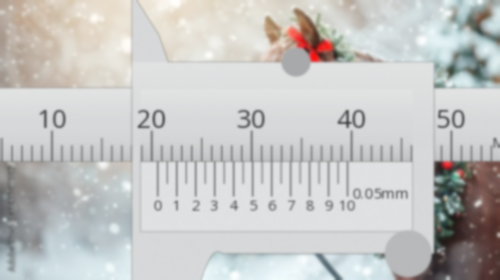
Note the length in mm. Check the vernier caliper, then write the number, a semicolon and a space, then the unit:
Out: 20.6; mm
